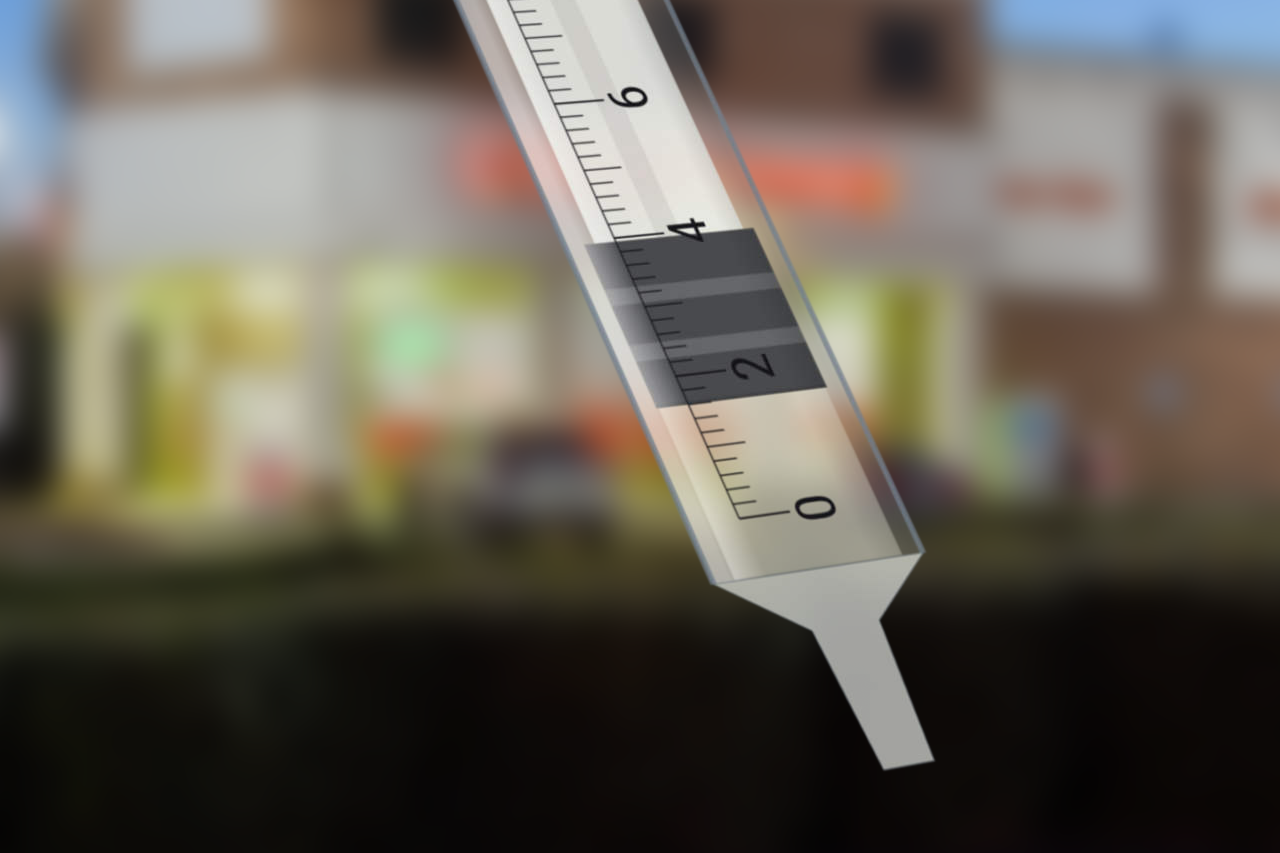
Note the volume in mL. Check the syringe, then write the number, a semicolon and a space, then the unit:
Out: 1.6; mL
